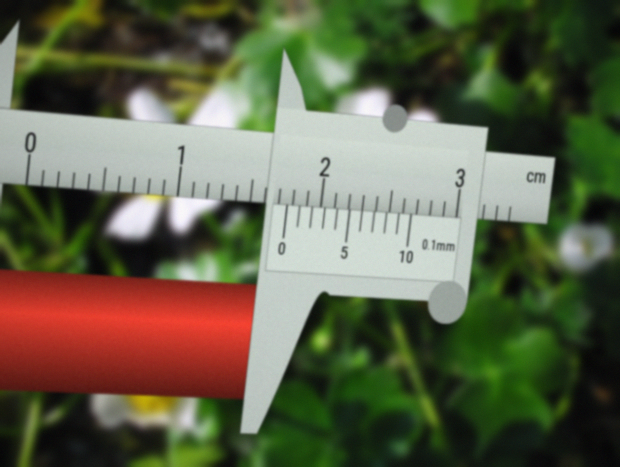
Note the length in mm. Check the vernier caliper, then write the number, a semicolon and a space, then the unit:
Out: 17.6; mm
